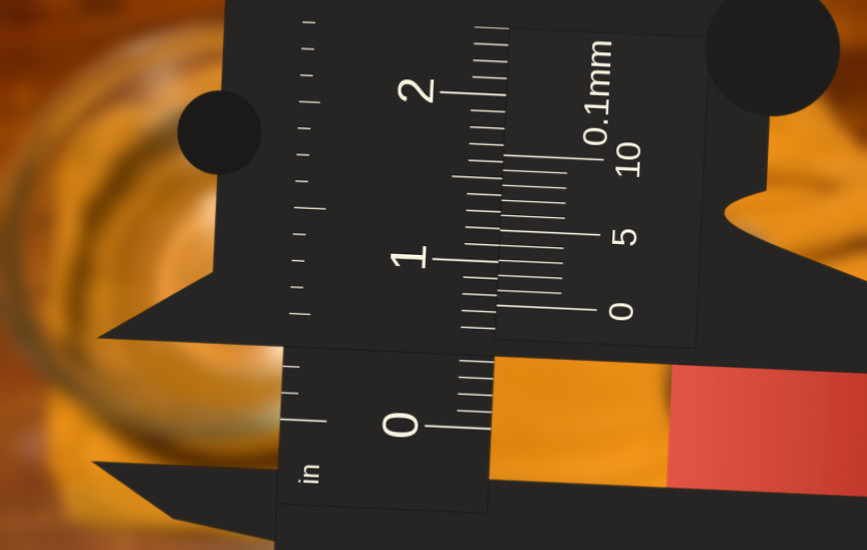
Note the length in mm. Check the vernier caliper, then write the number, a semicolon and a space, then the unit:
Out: 7.4; mm
